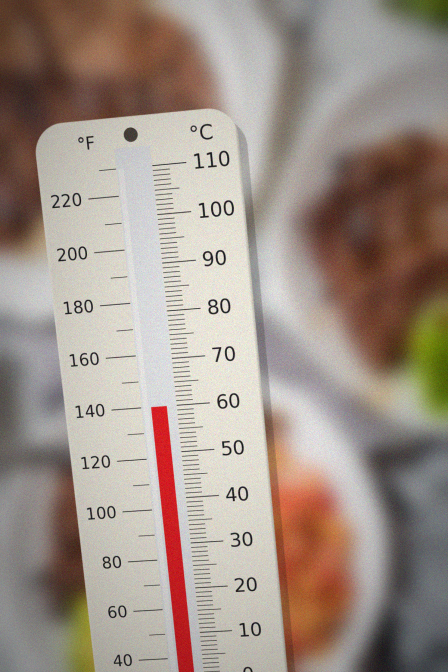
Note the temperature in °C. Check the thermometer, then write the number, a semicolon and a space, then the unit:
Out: 60; °C
